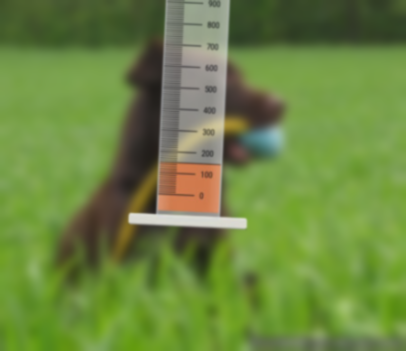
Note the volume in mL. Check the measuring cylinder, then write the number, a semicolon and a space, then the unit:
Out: 150; mL
